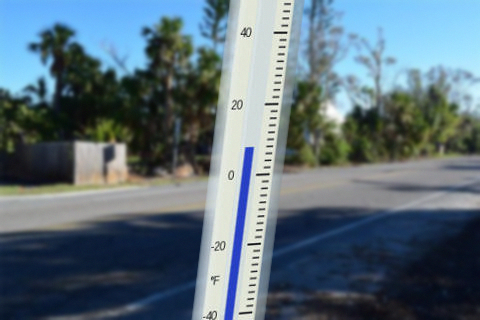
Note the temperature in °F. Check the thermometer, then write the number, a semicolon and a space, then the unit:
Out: 8; °F
